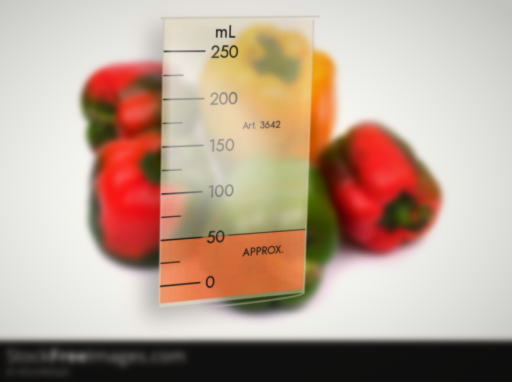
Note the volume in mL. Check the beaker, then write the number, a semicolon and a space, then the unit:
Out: 50; mL
